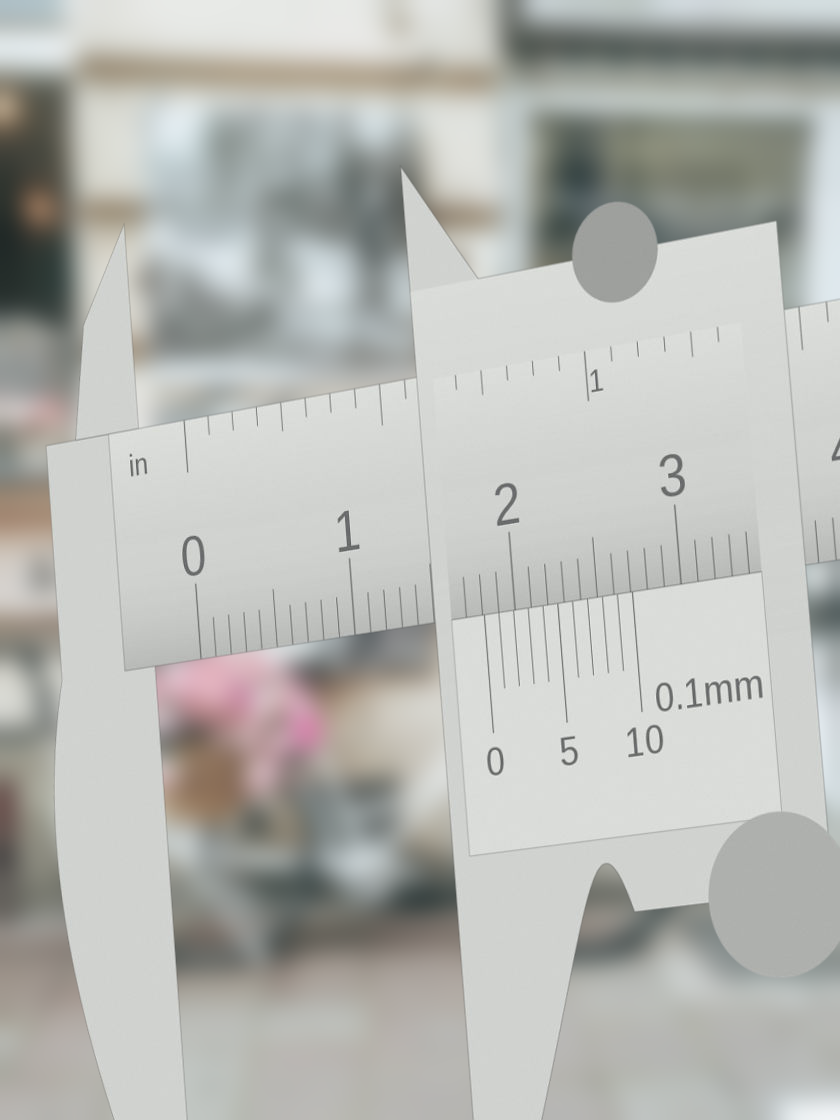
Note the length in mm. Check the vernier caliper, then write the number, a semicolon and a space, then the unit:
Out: 18.1; mm
